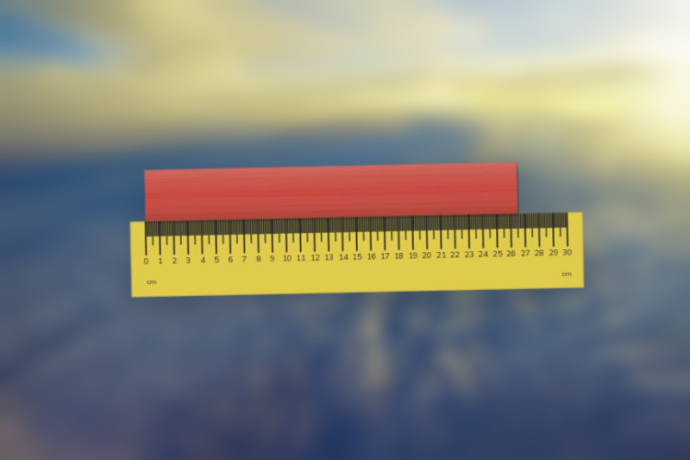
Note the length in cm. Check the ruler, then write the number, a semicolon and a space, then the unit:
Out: 26.5; cm
